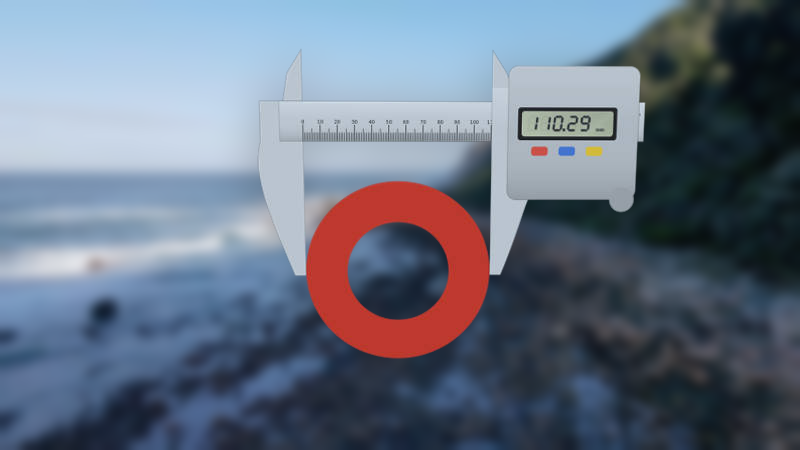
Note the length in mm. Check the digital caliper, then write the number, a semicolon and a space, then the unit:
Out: 110.29; mm
